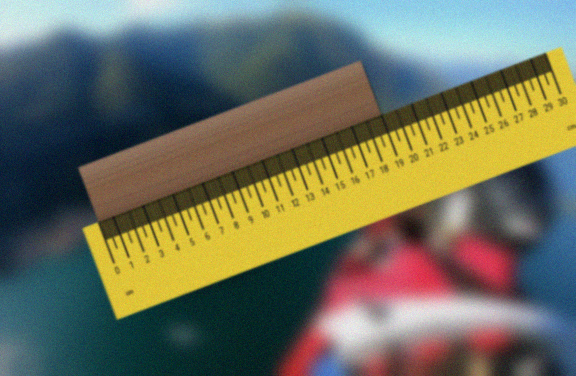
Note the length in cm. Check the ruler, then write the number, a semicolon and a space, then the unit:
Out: 19; cm
